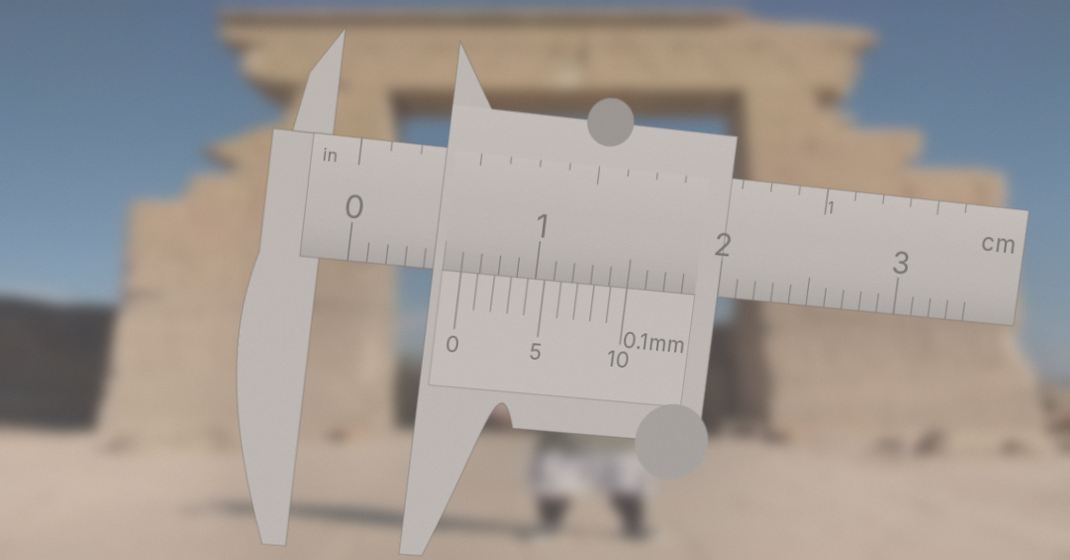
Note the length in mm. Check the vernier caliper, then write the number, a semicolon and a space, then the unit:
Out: 6.0; mm
